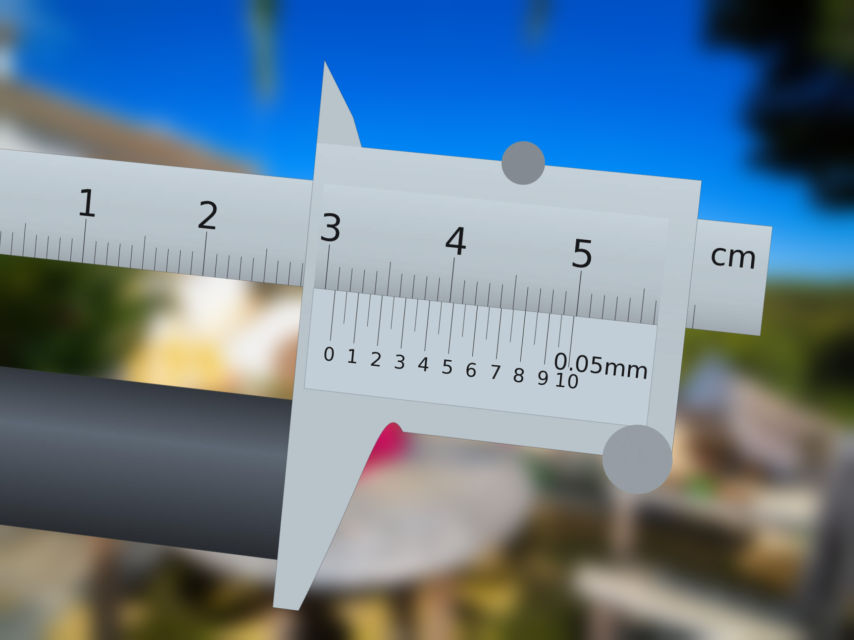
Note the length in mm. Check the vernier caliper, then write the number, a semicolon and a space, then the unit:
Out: 30.8; mm
